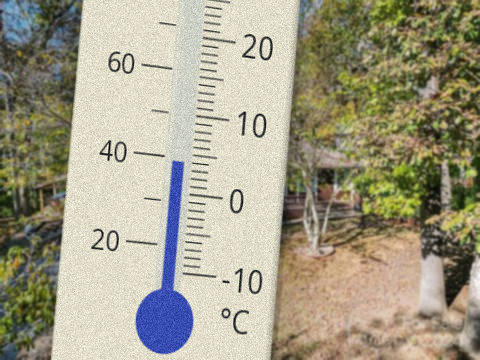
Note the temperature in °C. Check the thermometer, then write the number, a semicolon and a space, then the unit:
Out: 4; °C
